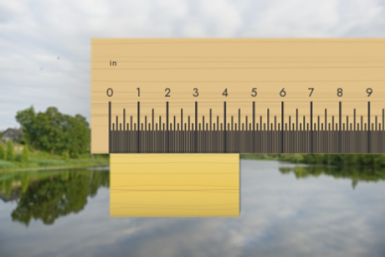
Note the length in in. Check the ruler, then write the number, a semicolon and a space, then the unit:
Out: 4.5; in
